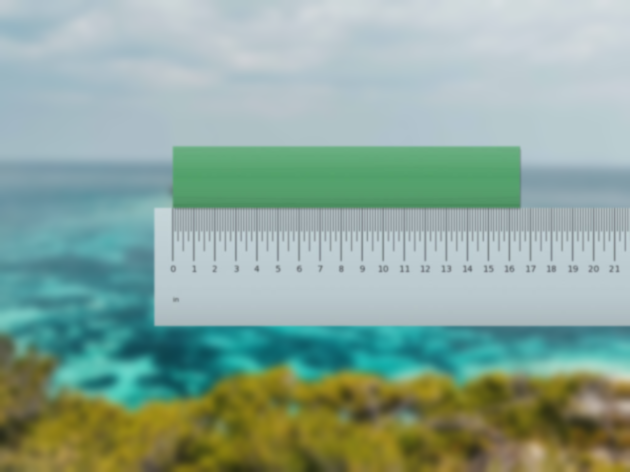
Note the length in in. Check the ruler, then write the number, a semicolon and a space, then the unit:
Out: 16.5; in
